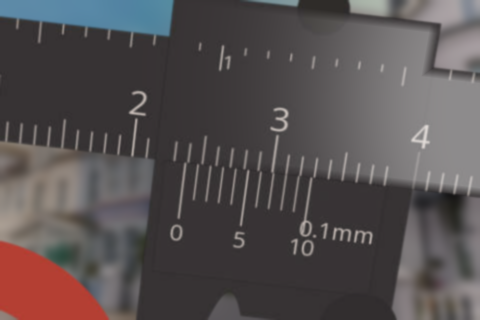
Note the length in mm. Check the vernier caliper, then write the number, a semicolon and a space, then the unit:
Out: 23.8; mm
